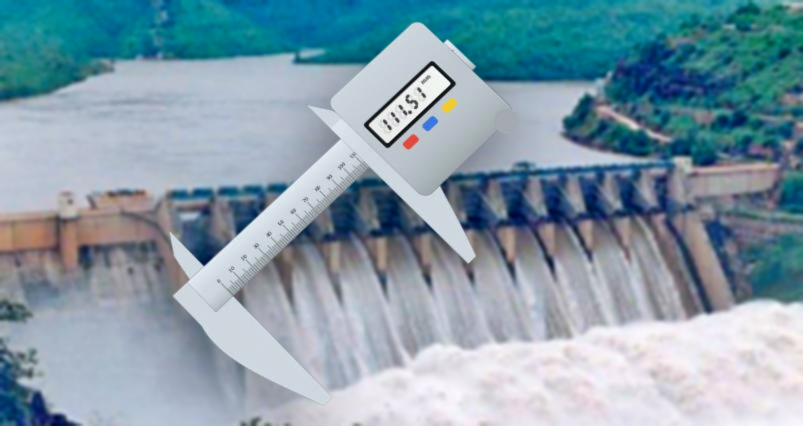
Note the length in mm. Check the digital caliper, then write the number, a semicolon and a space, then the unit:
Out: 111.51; mm
